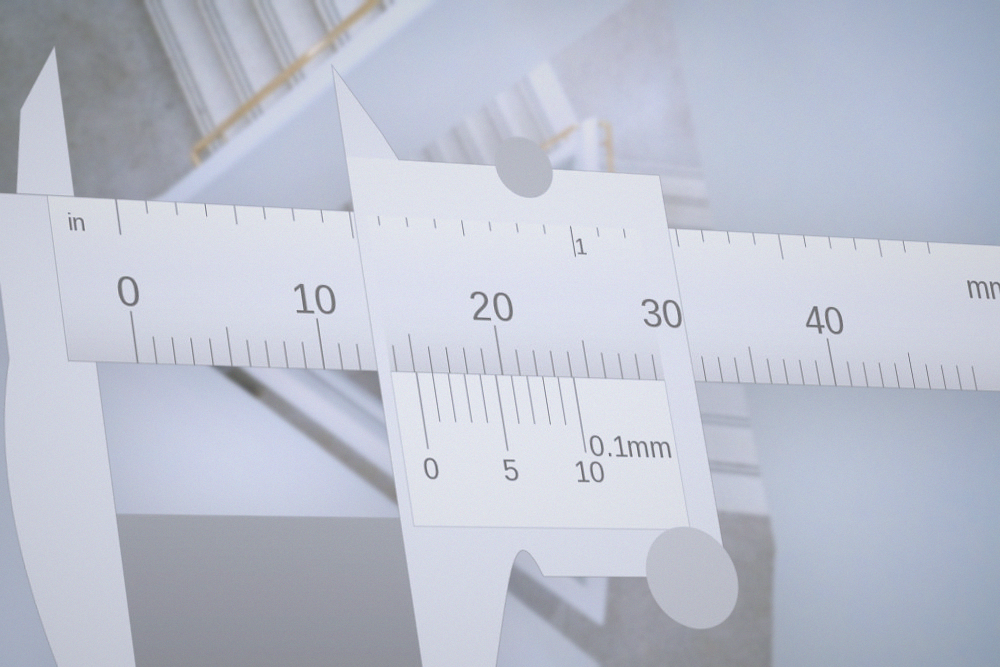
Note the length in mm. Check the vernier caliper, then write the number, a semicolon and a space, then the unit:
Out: 15.1; mm
